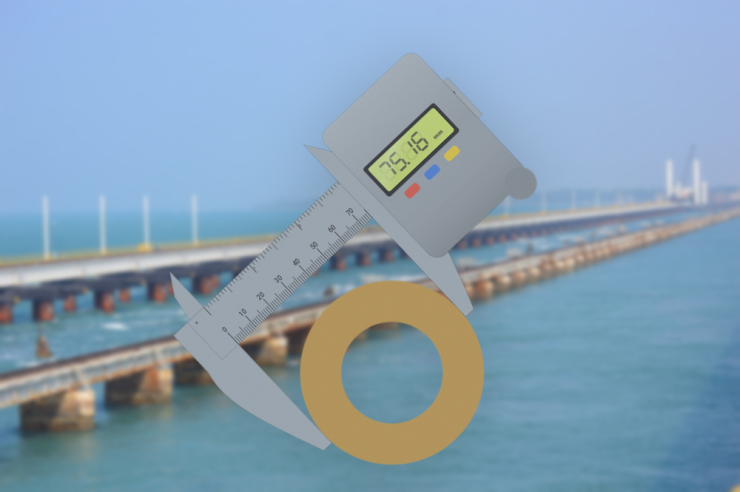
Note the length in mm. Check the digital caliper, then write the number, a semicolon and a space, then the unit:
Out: 75.16; mm
